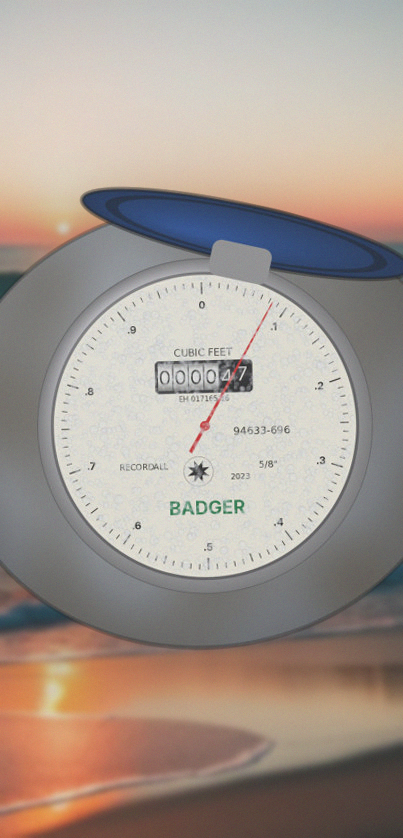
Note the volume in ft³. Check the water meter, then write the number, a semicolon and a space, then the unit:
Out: 47.08; ft³
